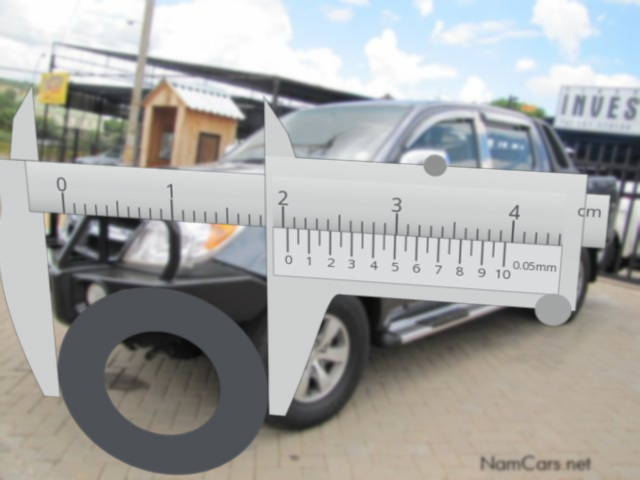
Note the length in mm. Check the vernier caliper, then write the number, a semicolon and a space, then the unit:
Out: 20.4; mm
